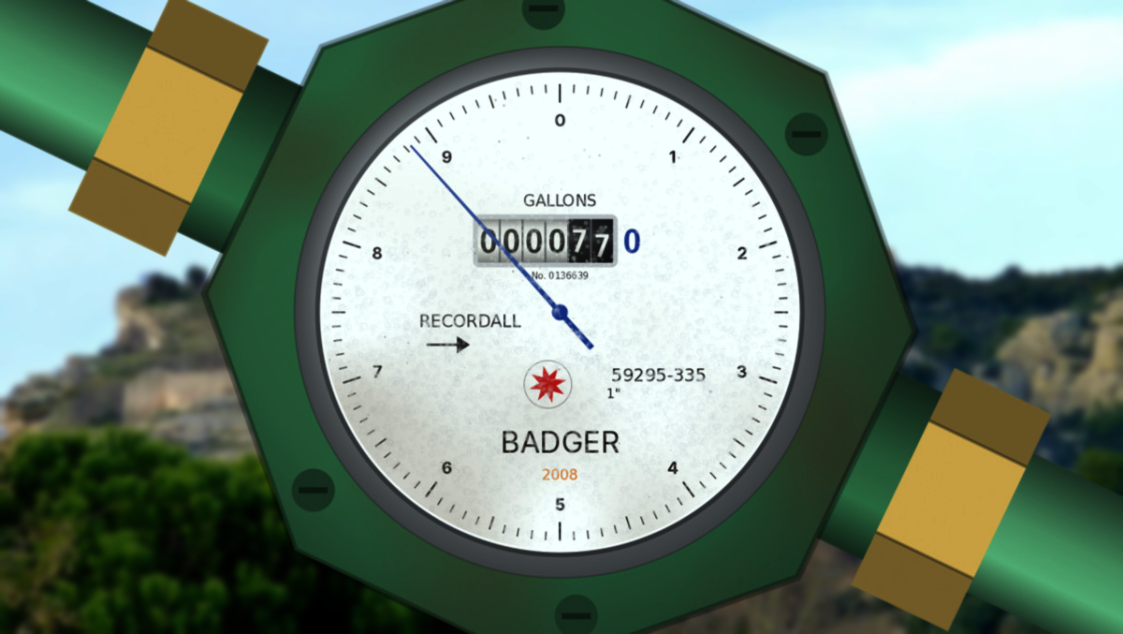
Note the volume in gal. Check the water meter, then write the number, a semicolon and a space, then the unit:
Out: 768.8; gal
